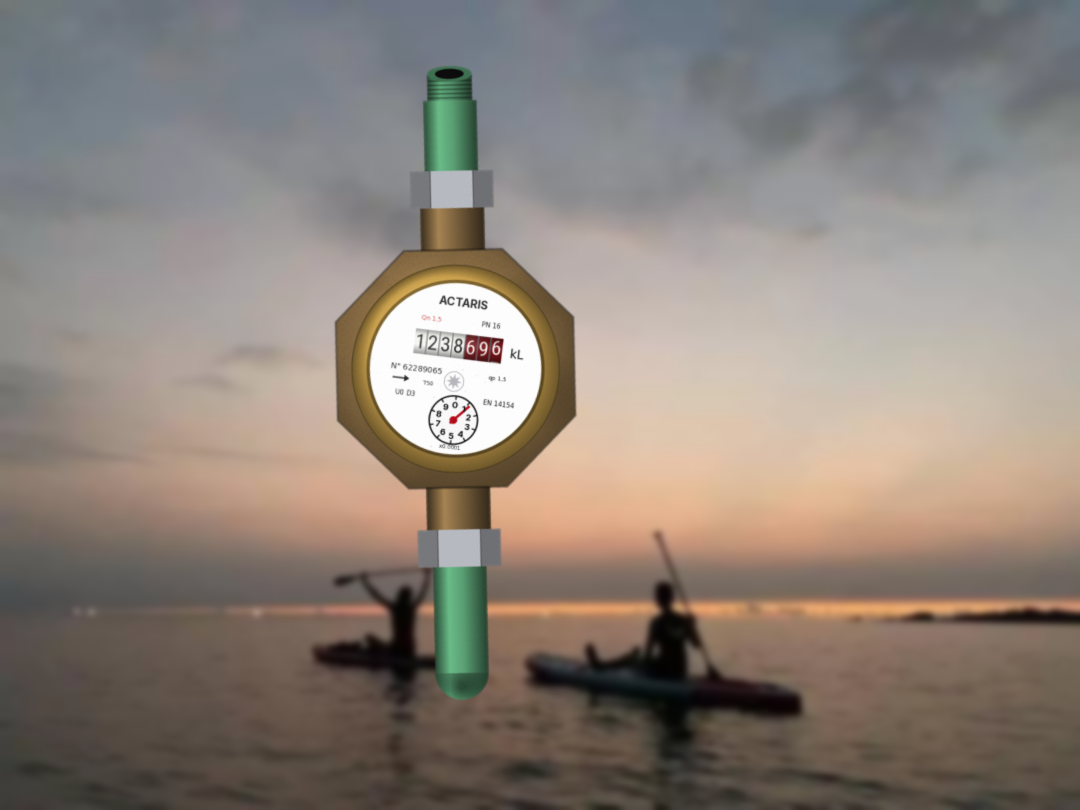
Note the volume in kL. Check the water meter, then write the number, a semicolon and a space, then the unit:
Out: 1238.6961; kL
